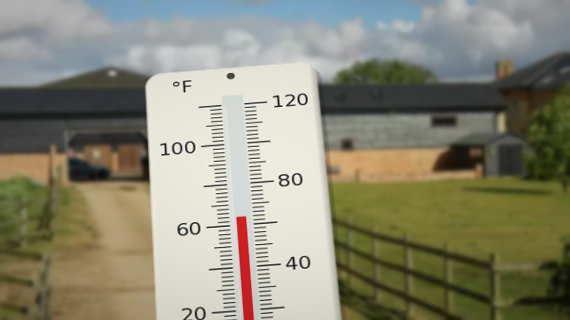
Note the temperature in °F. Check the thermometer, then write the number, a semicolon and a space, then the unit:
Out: 64; °F
